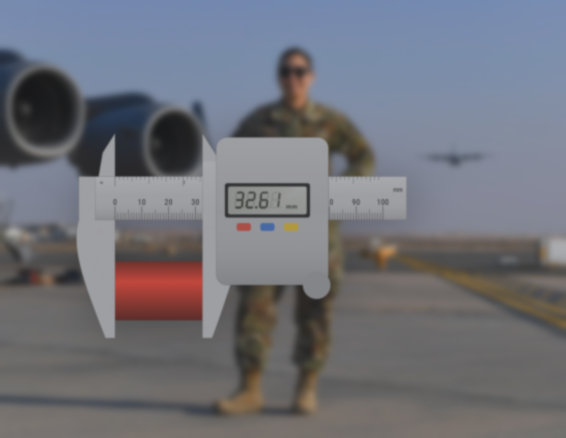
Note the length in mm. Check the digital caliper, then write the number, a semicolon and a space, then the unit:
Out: 32.61; mm
